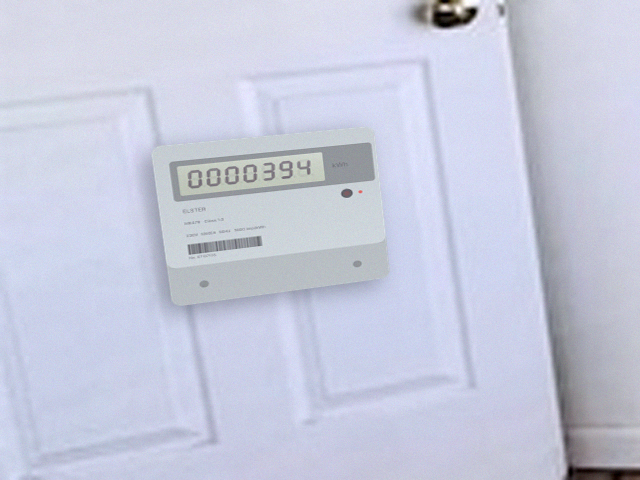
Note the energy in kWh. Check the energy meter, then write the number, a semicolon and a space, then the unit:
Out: 394; kWh
